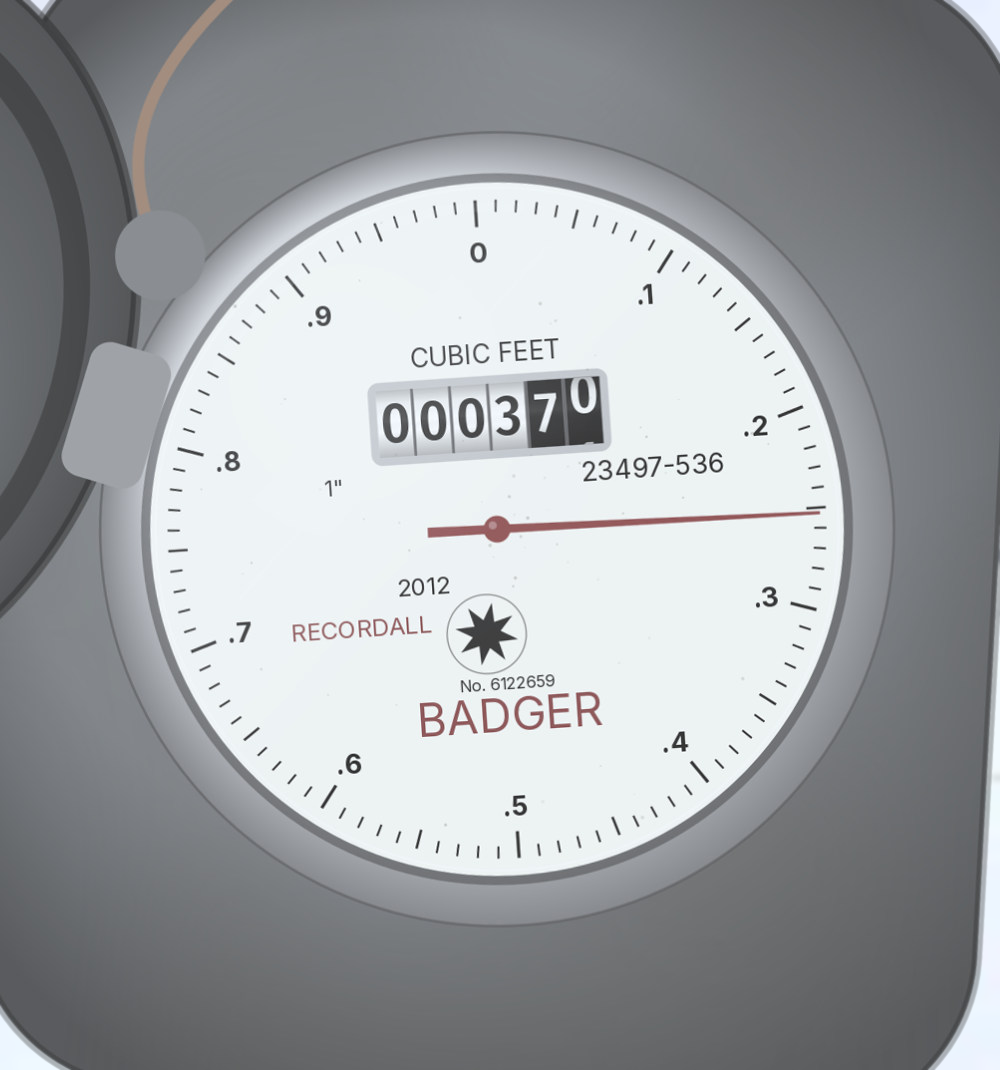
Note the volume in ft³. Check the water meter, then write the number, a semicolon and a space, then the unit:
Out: 370.25; ft³
